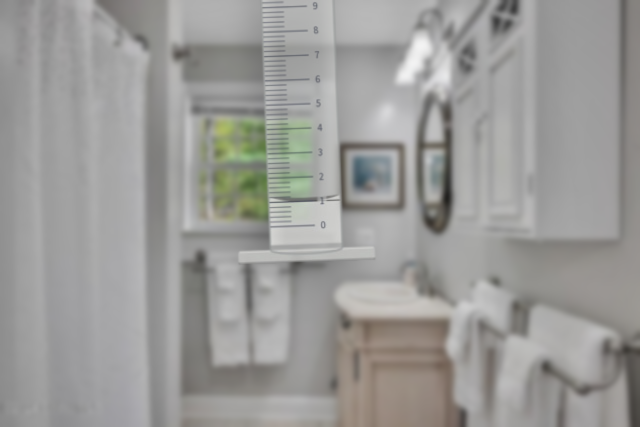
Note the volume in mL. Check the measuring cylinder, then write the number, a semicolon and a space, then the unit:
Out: 1; mL
